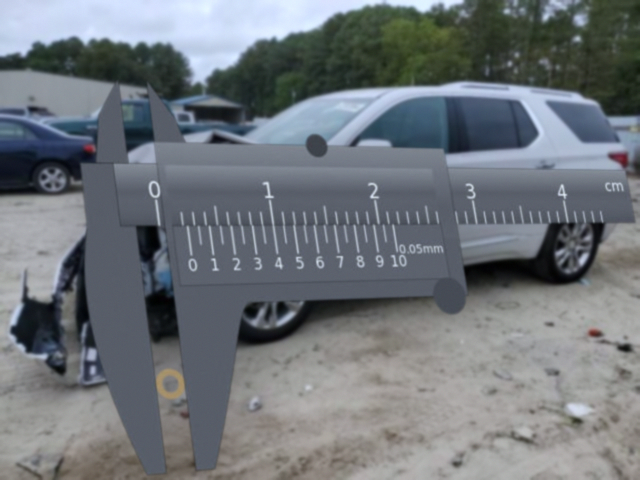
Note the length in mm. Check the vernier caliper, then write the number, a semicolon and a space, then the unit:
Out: 2.4; mm
